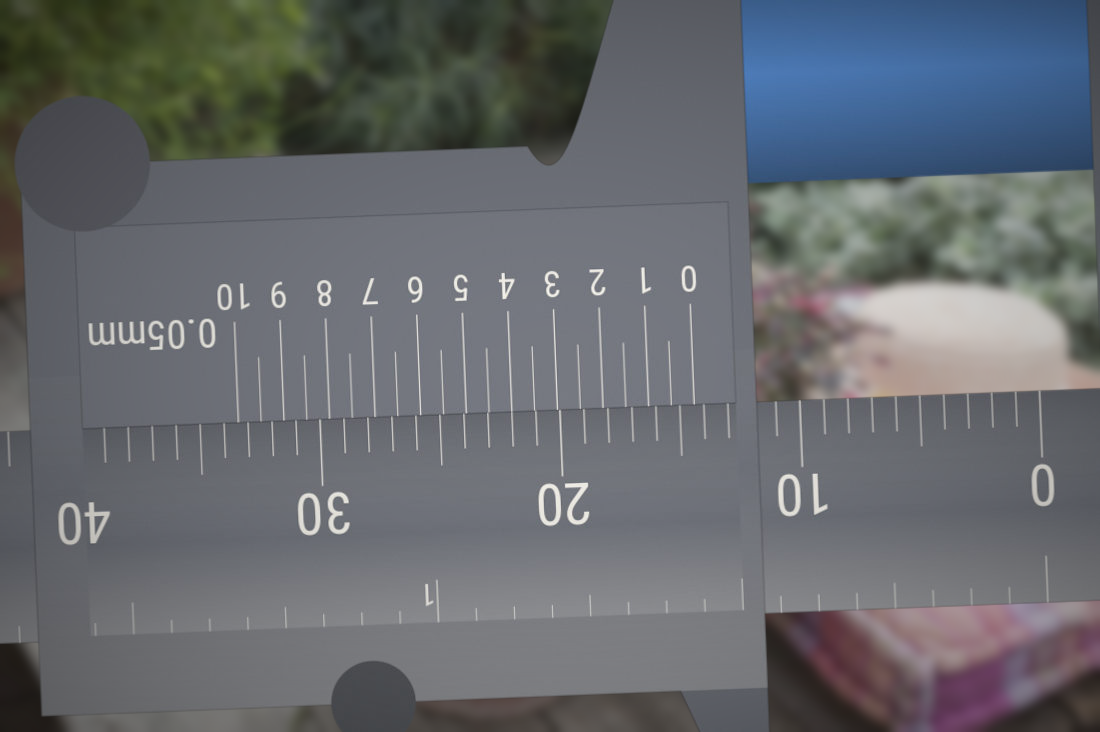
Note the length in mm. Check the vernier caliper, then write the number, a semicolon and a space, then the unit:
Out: 14.4; mm
